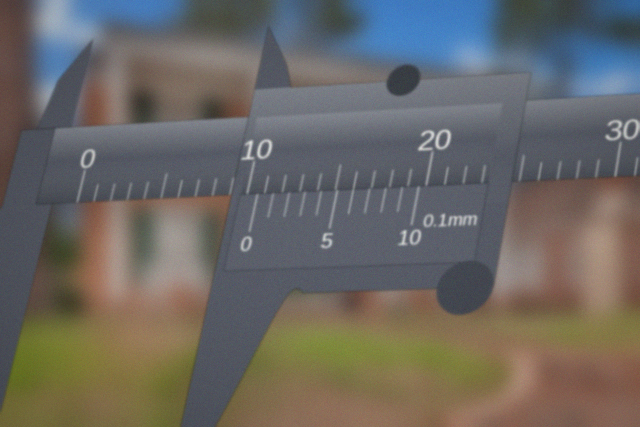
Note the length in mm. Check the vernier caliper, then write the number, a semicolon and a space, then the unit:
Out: 10.6; mm
